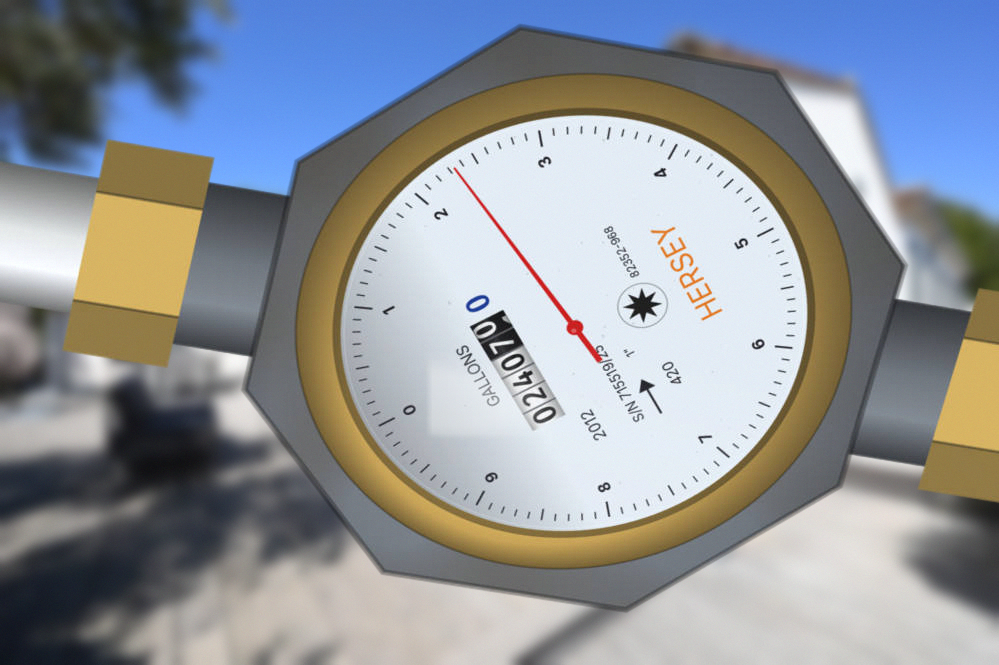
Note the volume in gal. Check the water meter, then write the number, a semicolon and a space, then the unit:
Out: 240702.3; gal
